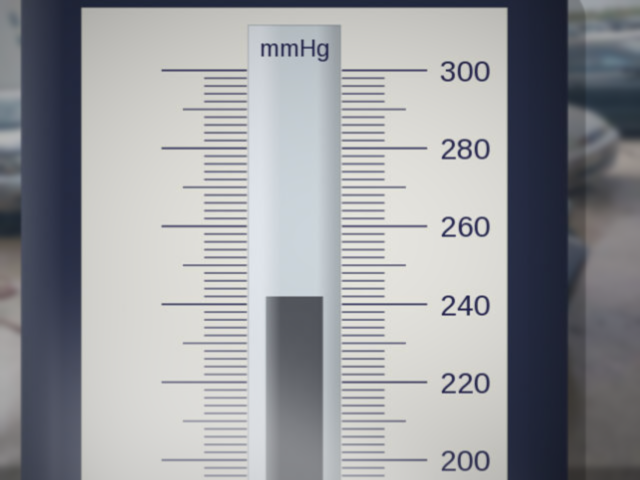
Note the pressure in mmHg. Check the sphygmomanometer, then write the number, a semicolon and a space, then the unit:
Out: 242; mmHg
